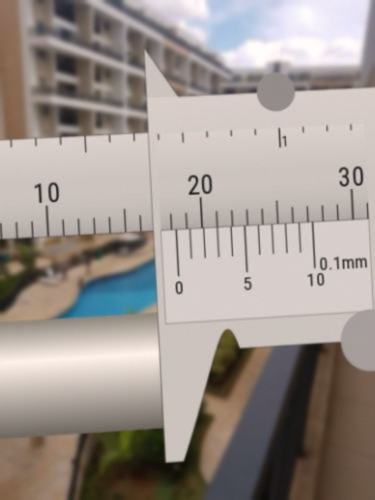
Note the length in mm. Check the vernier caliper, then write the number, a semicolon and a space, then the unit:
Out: 18.3; mm
